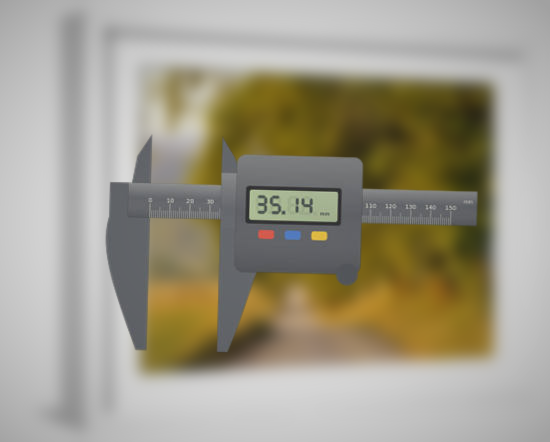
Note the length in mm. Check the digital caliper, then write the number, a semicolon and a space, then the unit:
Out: 35.14; mm
